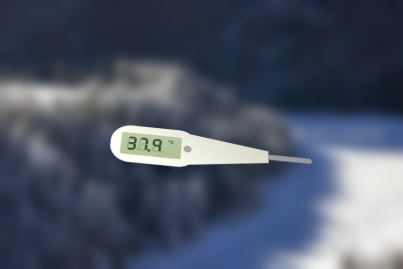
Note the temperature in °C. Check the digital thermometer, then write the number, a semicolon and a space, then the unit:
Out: 37.9; °C
